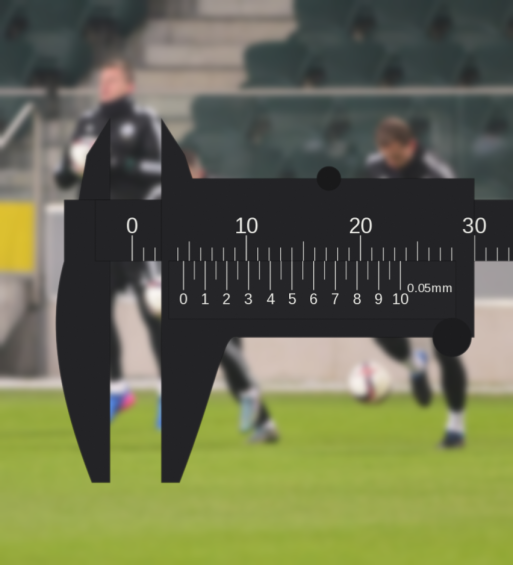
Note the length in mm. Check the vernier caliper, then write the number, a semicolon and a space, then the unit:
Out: 4.5; mm
